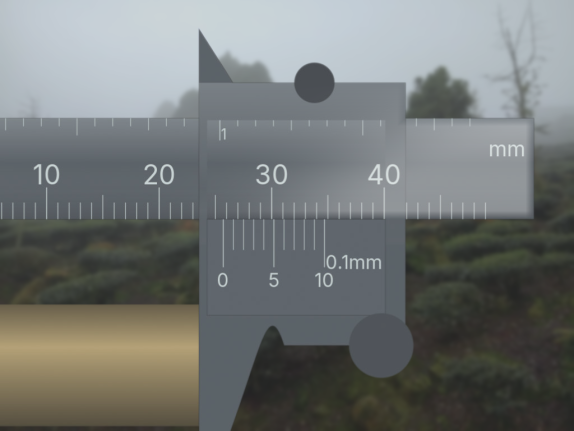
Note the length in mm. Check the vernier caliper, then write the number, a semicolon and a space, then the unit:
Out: 25.7; mm
